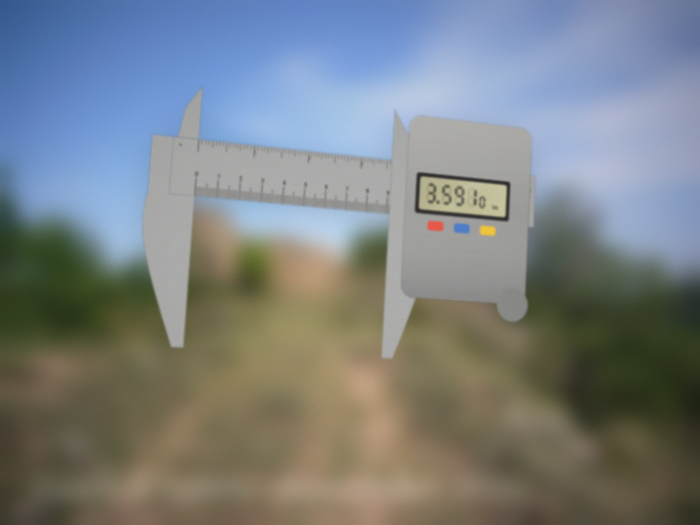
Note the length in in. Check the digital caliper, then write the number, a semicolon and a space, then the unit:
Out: 3.5910; in
